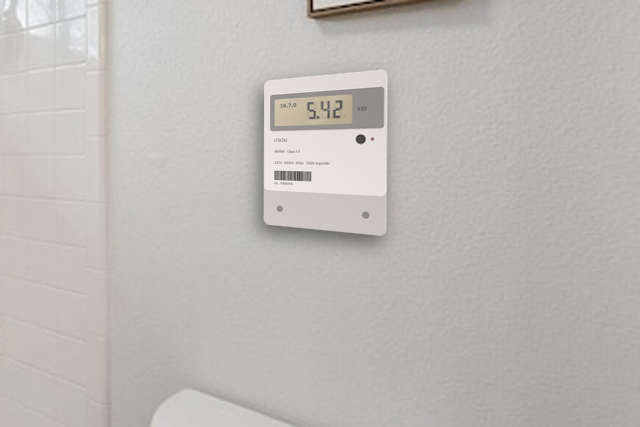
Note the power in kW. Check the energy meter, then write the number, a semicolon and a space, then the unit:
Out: 5.42; kW
